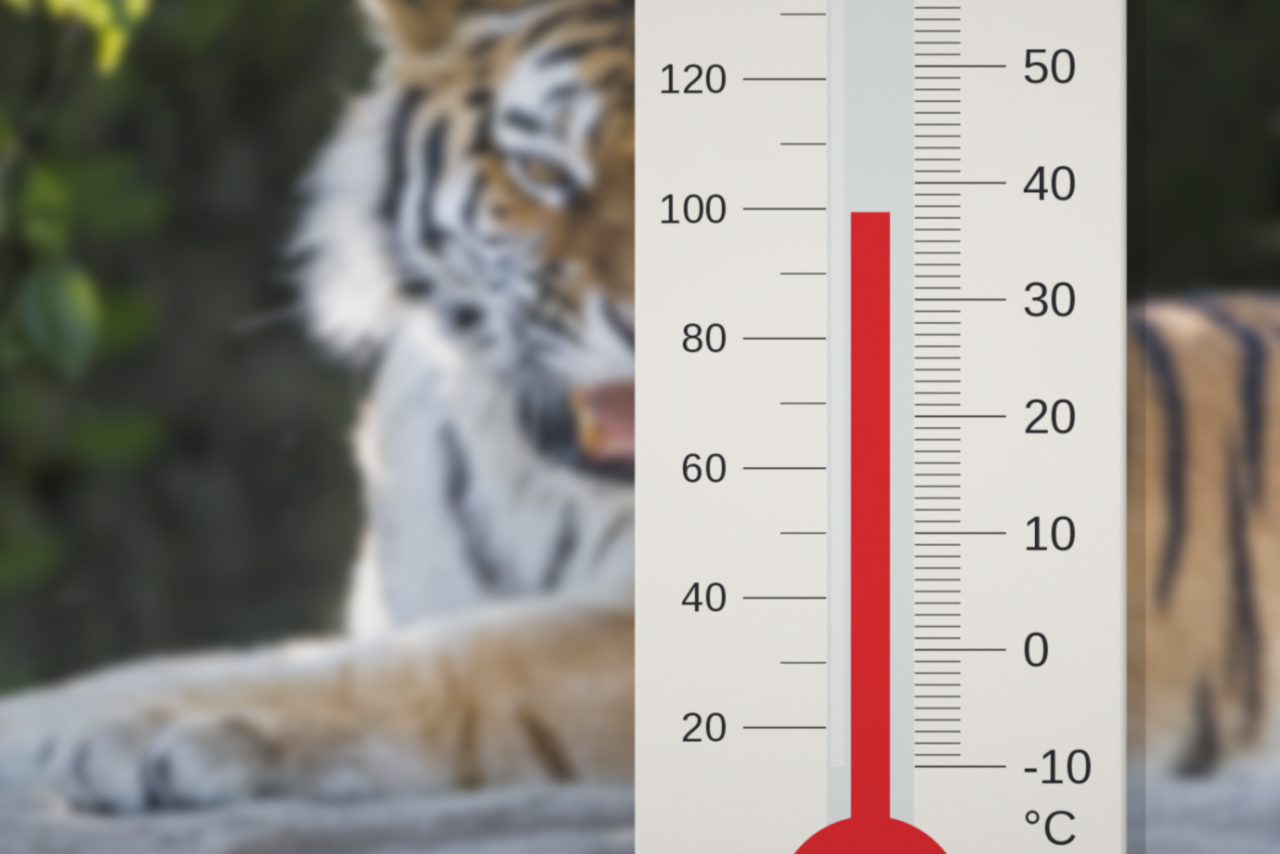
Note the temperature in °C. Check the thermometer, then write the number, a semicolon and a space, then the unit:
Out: 37.5; °C
